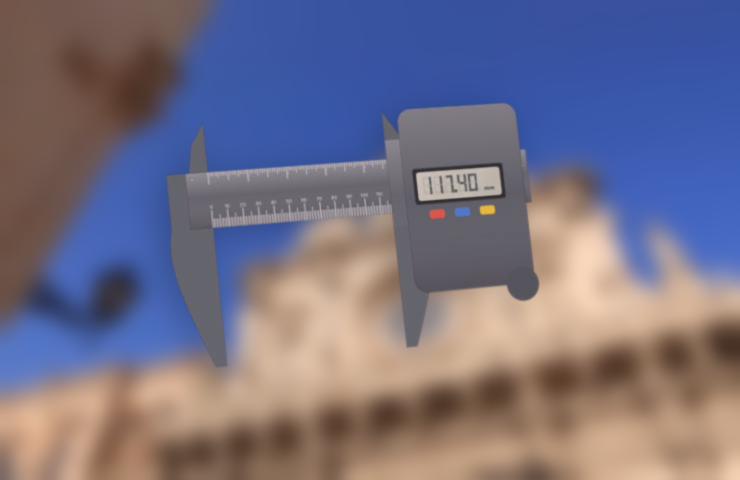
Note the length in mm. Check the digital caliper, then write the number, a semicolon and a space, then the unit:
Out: 117.40; mm
